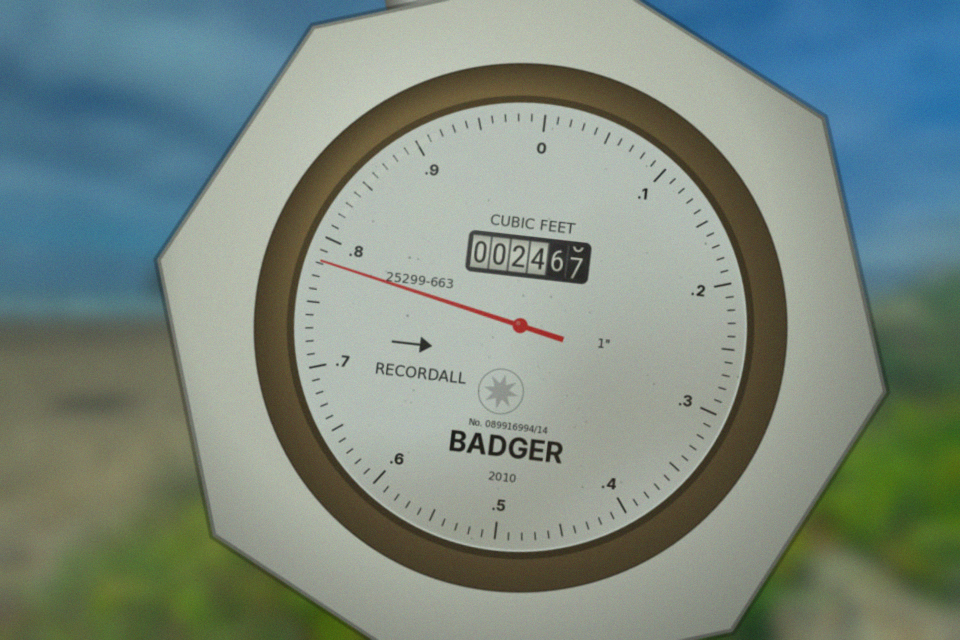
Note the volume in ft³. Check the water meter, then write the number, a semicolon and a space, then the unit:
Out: 2466.78; ft³
